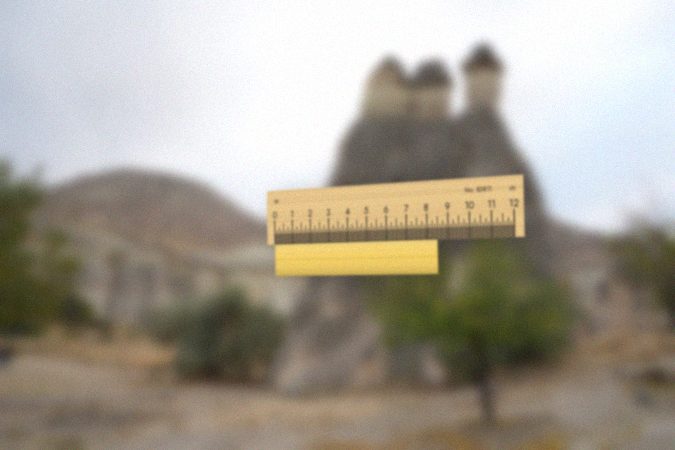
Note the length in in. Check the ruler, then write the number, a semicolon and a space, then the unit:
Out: 8.5; in
